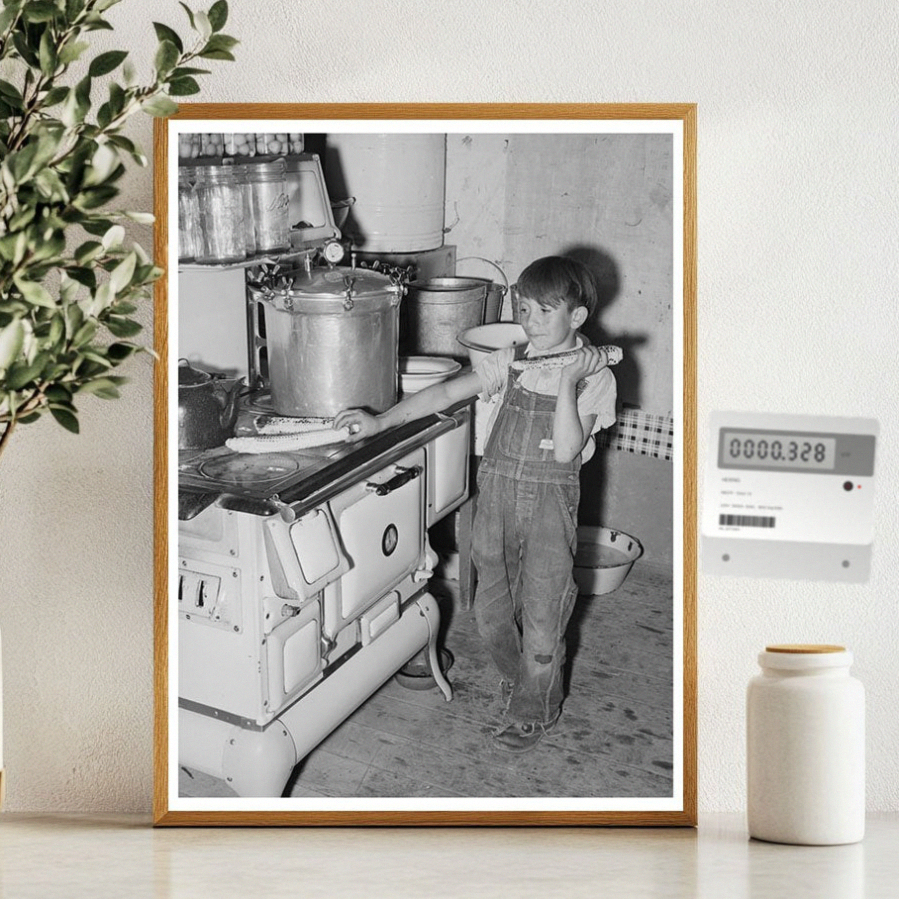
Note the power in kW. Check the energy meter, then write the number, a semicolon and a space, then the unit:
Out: 0.328; kW
